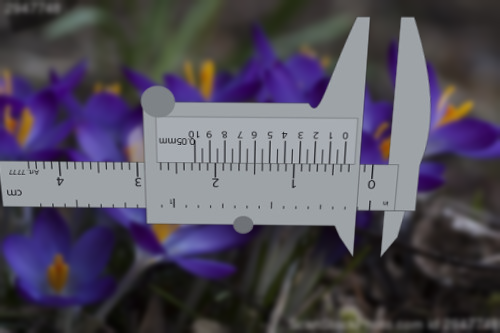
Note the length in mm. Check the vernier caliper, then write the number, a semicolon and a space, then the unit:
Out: 3.6; mm
